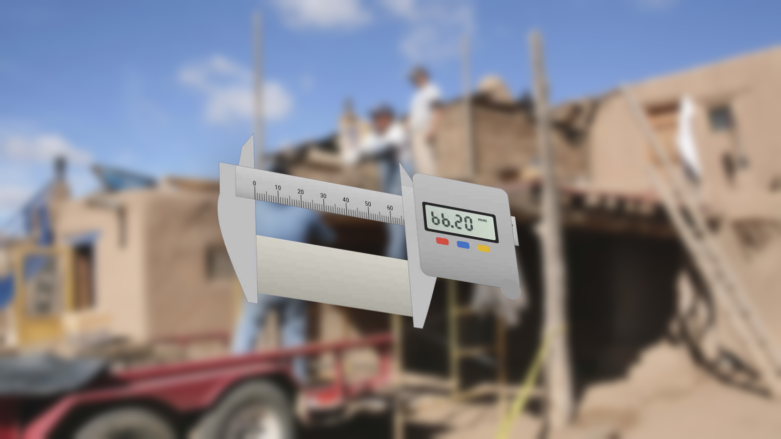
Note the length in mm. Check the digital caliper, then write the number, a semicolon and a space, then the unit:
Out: 66.20; mm
